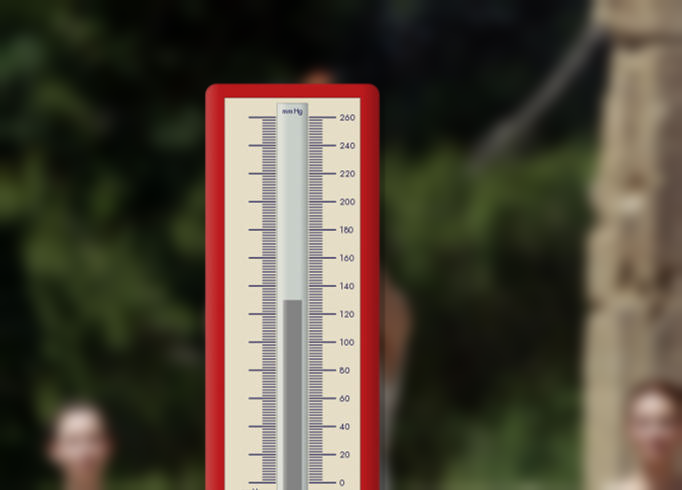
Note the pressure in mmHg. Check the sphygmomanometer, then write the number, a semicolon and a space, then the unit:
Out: 130; mmHg
